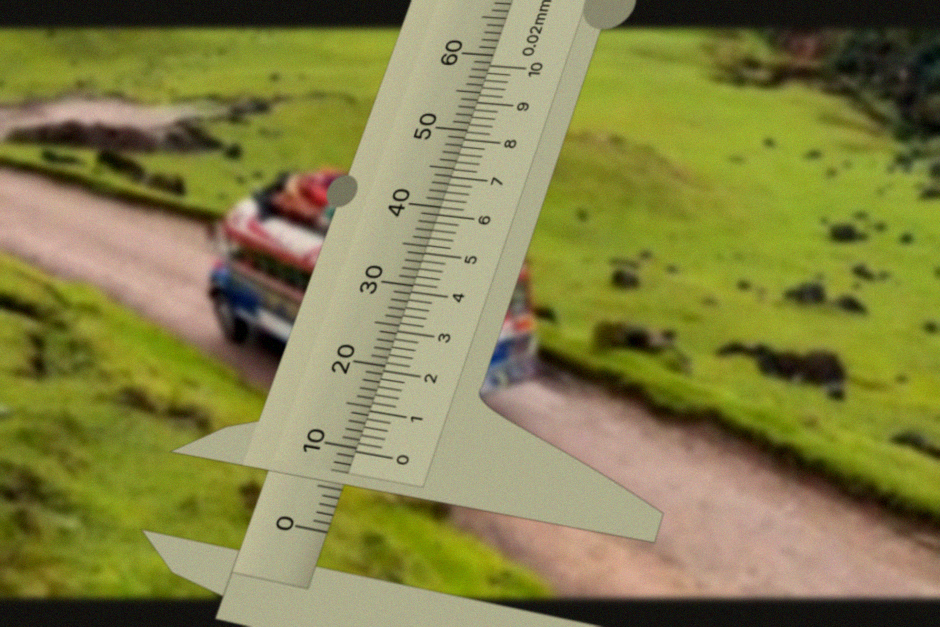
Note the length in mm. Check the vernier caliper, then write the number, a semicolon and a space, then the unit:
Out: 9.6; mm
